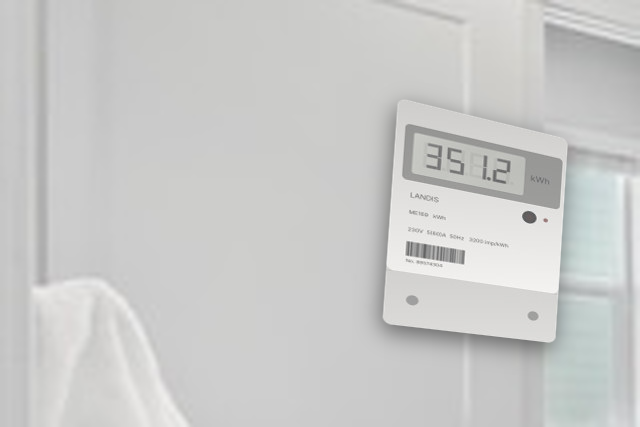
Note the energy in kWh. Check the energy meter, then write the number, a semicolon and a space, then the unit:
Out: 351.2; kWh
